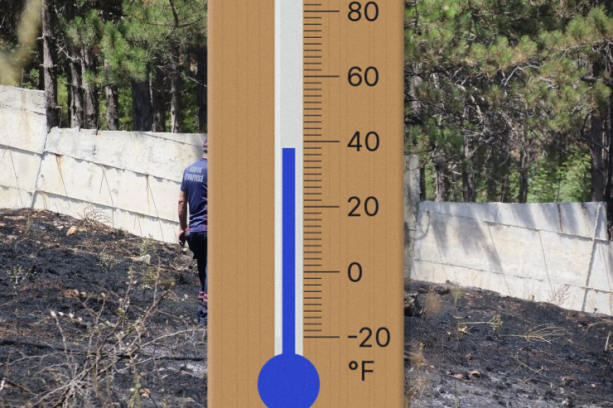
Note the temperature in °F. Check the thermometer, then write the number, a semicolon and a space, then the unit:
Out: 38; °F
